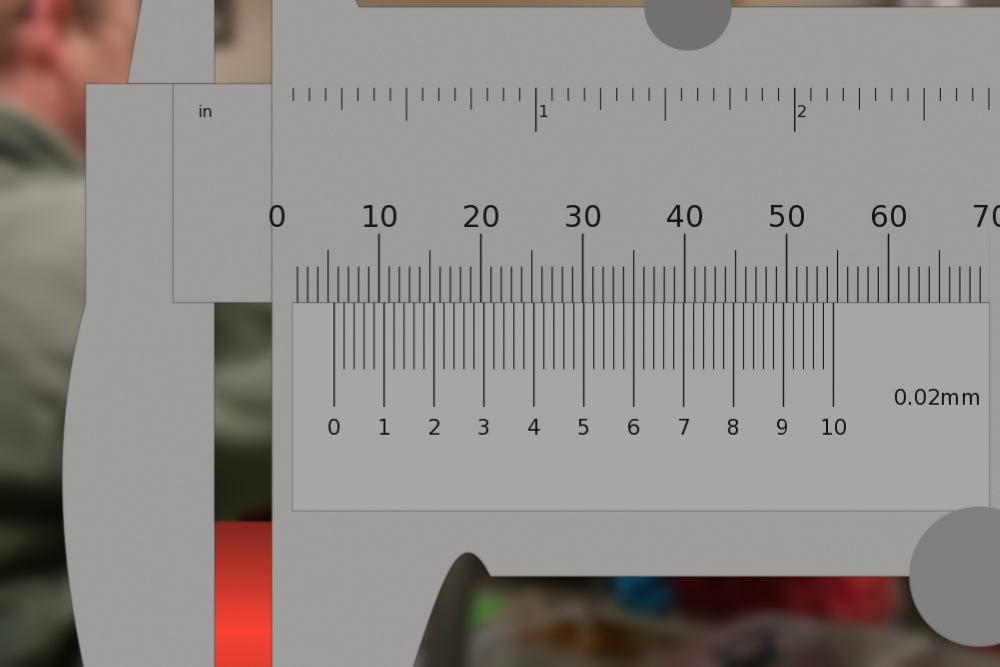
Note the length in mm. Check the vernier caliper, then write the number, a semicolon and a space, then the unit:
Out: 5.6; mm
